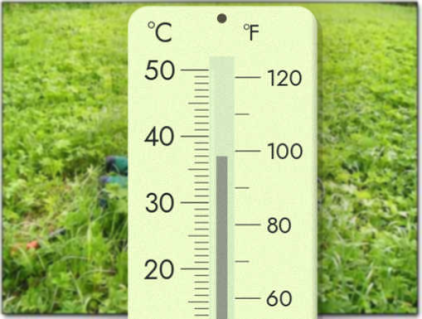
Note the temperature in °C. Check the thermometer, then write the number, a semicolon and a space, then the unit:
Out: 37; °C
